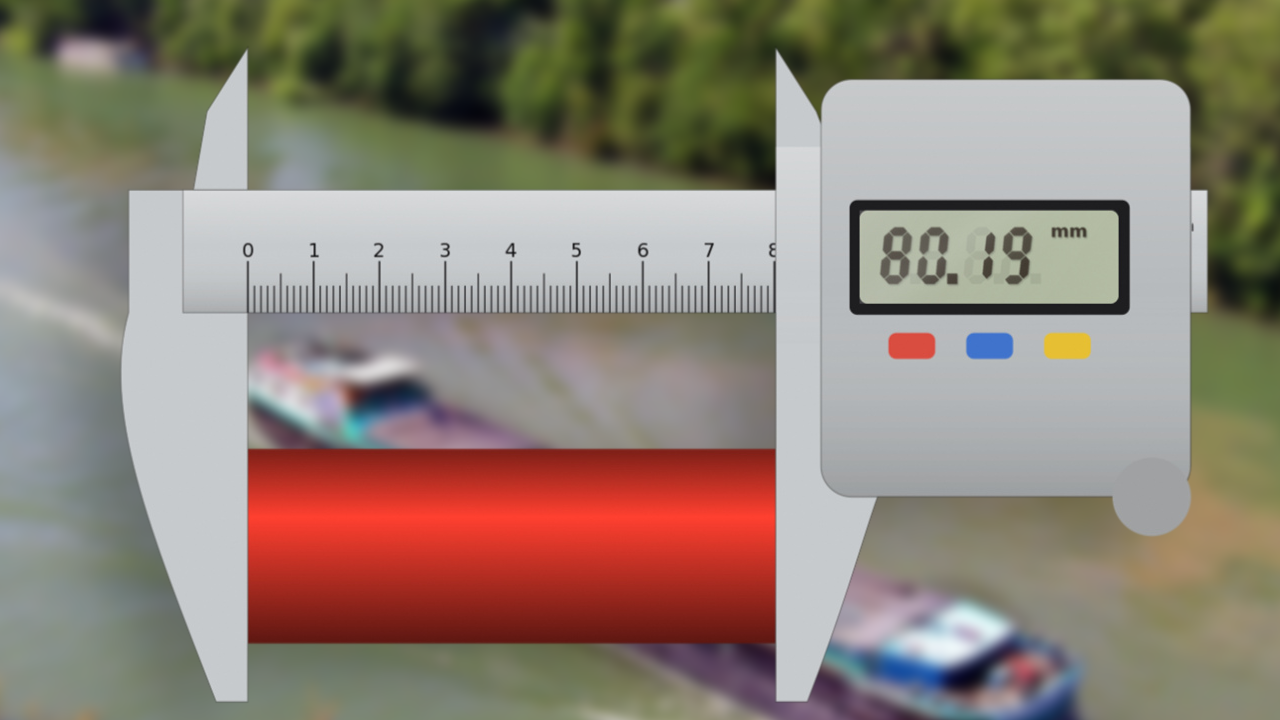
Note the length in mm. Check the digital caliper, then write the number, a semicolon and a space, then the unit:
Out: 80.19; mm
